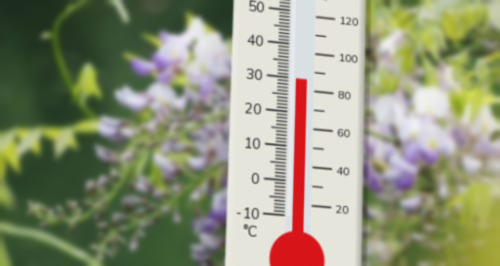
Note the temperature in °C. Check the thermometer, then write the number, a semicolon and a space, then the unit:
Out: 30; °C
